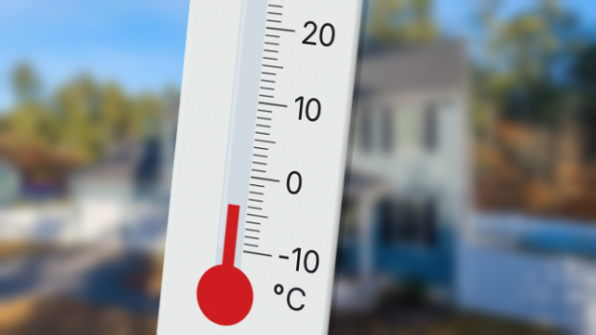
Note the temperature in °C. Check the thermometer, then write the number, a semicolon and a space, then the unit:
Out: -4; °C
